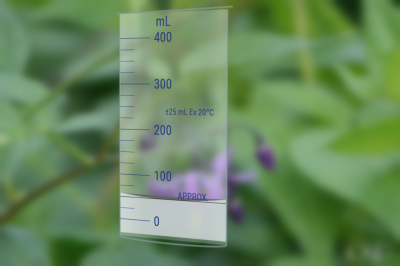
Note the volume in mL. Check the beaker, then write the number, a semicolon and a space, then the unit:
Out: 50; mL
